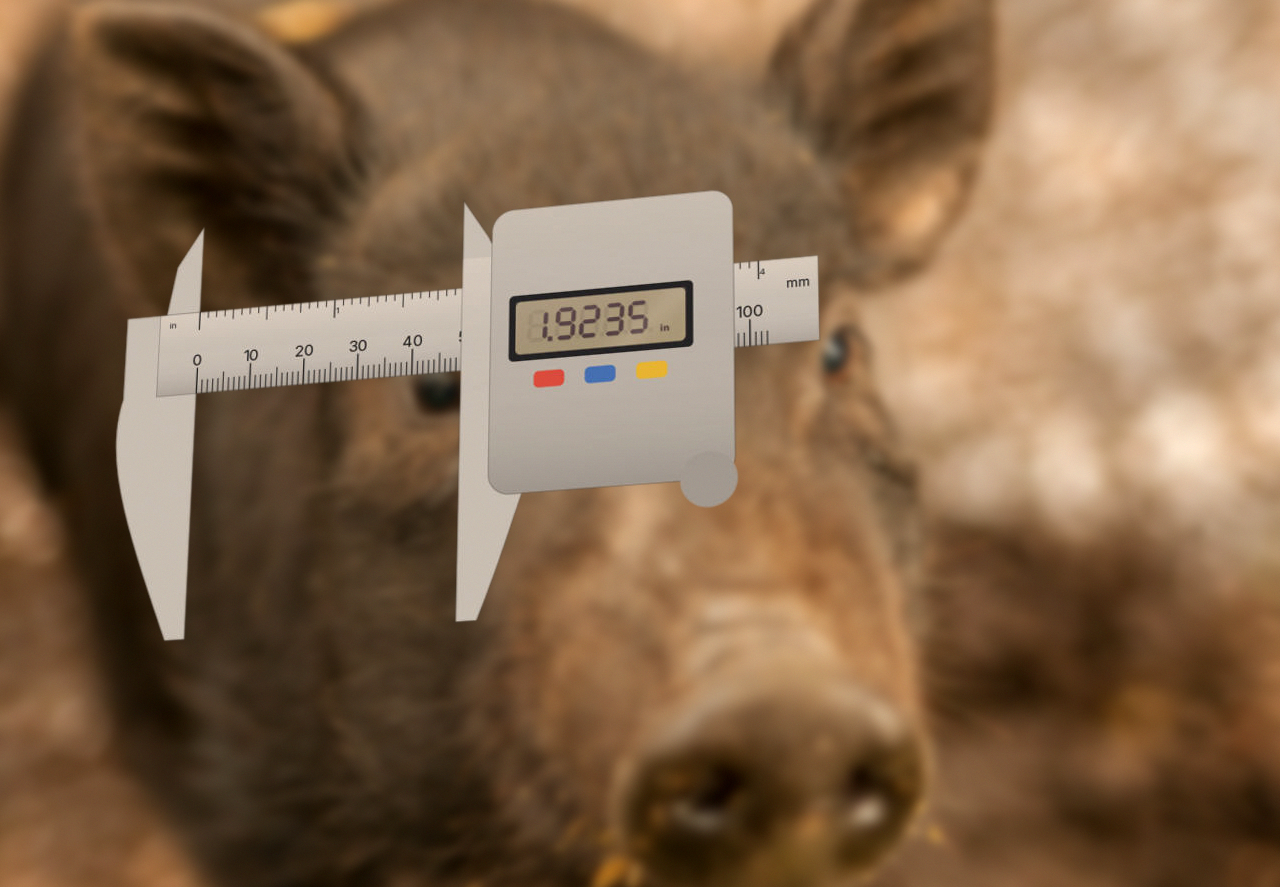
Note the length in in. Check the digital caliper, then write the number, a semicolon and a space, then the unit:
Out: 1.9235; in
